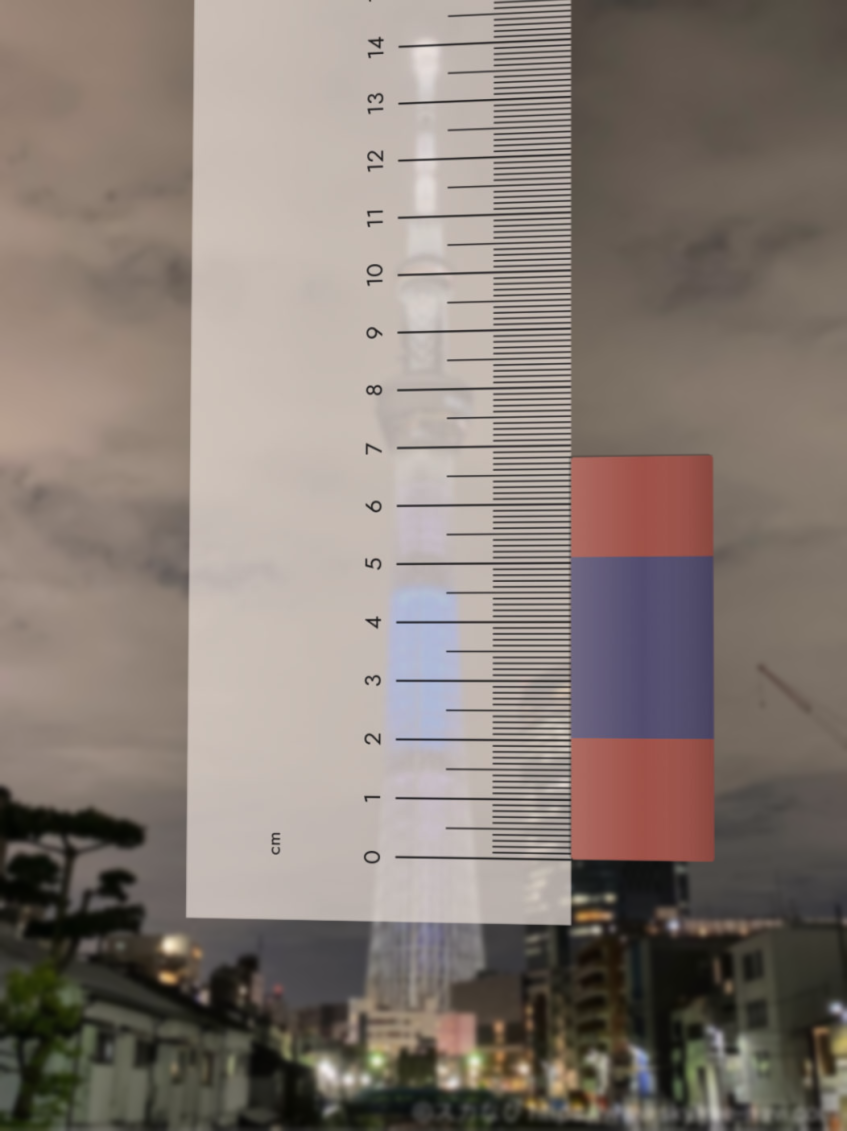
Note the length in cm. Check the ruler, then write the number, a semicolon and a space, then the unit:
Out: 6.8; cm
